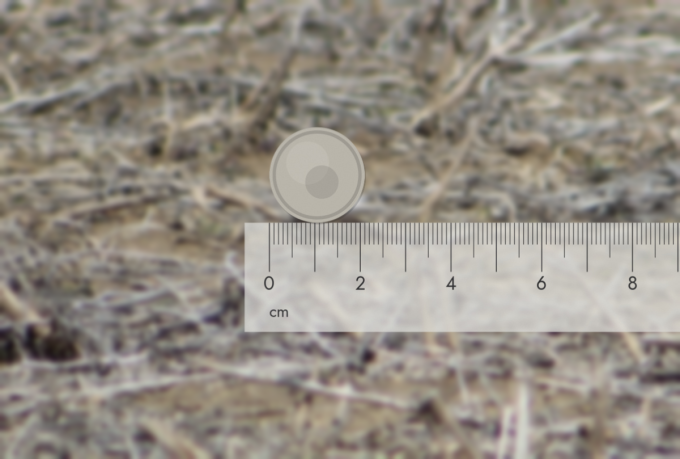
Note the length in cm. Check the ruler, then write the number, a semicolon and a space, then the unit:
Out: 2.1; cm
